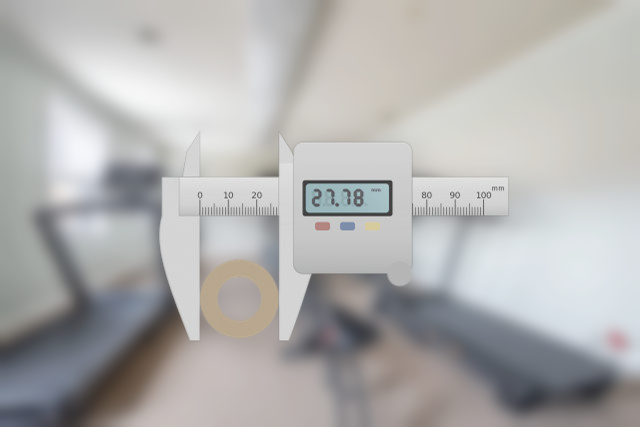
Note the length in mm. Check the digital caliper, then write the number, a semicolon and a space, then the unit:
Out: 27.78; mm
